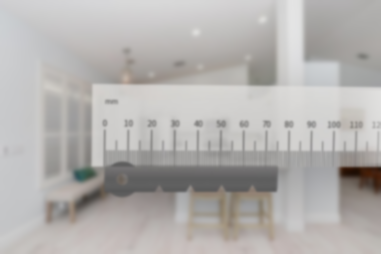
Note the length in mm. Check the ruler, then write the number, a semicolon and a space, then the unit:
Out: 75; mm
